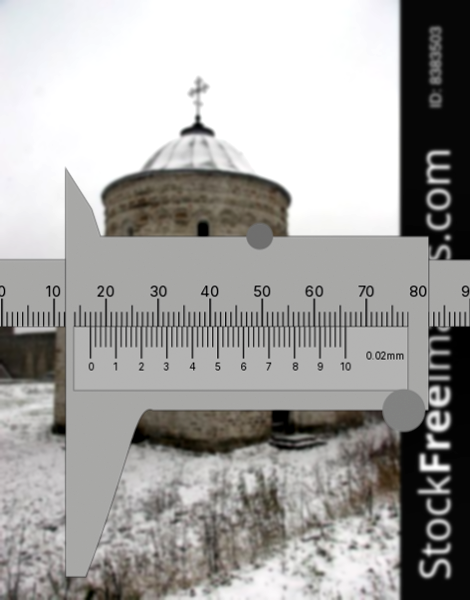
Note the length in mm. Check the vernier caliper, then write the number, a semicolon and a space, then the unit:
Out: 17.0; mm
